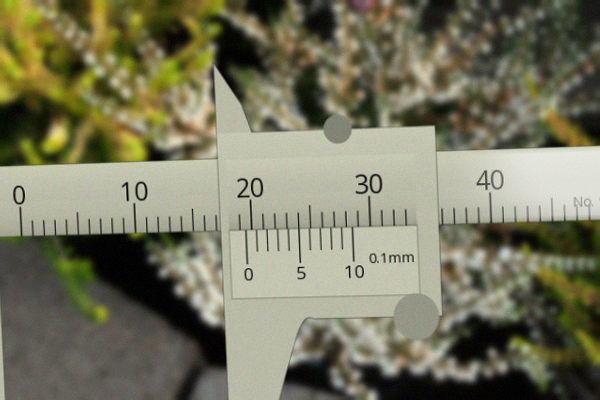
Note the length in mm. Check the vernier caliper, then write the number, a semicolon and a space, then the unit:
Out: 19.5; mm
